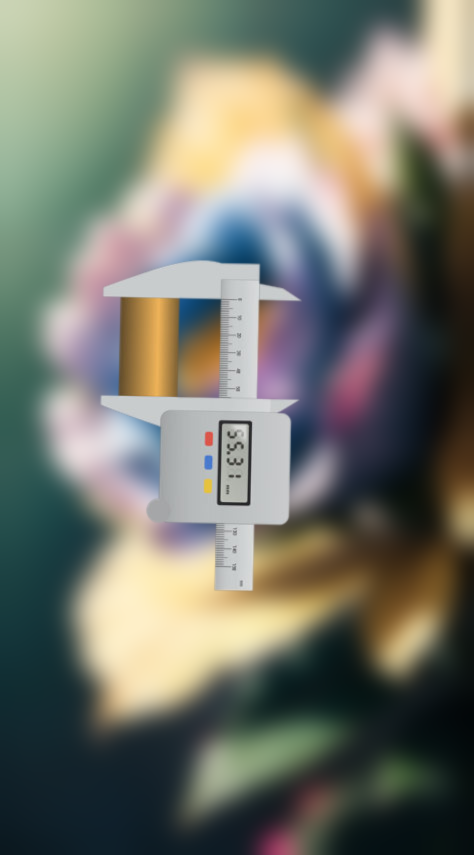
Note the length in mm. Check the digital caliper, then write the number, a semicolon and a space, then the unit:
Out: 55.31; mm
